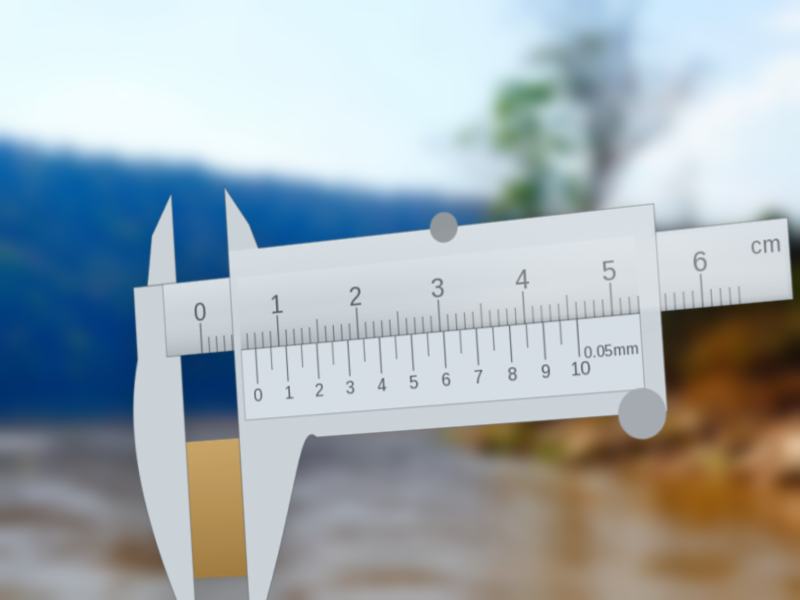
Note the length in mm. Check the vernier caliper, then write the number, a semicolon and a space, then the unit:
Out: 7.0; mm
